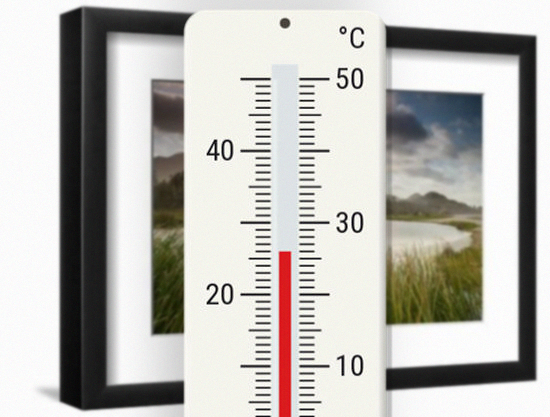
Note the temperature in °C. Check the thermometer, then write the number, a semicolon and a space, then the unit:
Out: 26; °C
